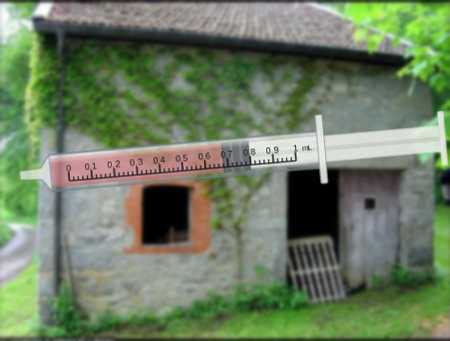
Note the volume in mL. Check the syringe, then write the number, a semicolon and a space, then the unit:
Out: 0.68; mL
